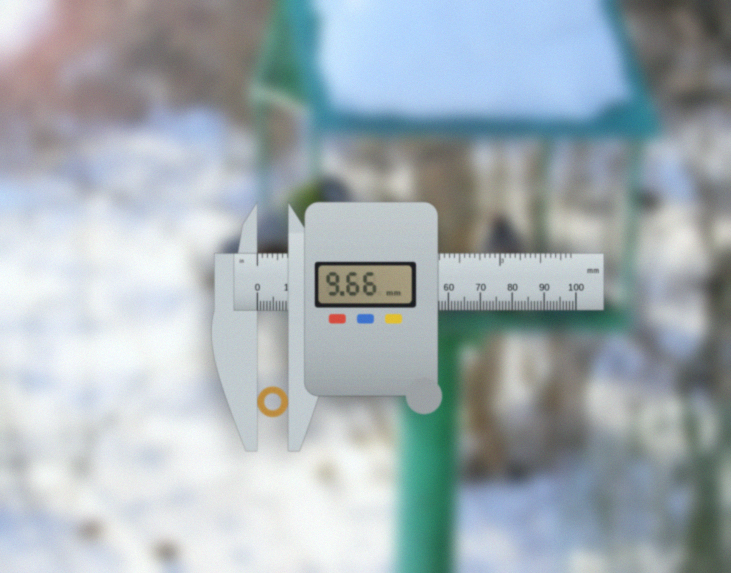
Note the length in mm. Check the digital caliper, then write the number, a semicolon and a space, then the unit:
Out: 9.66; mm
